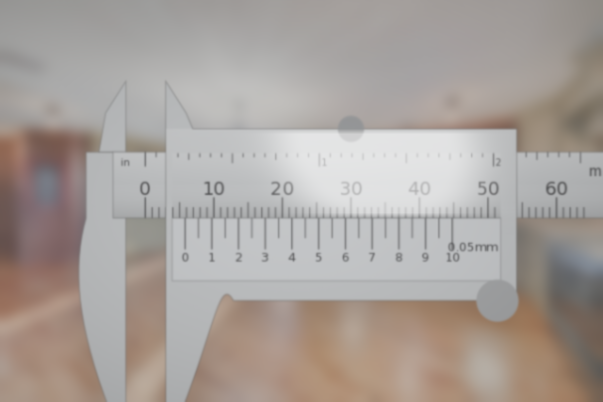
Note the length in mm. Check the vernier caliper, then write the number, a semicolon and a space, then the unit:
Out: 5.8; mm
